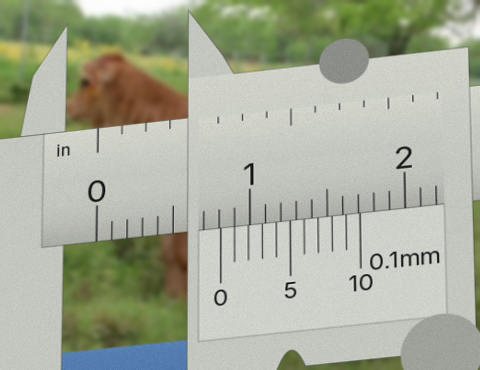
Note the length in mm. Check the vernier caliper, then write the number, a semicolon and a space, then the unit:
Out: 8.1; mm
